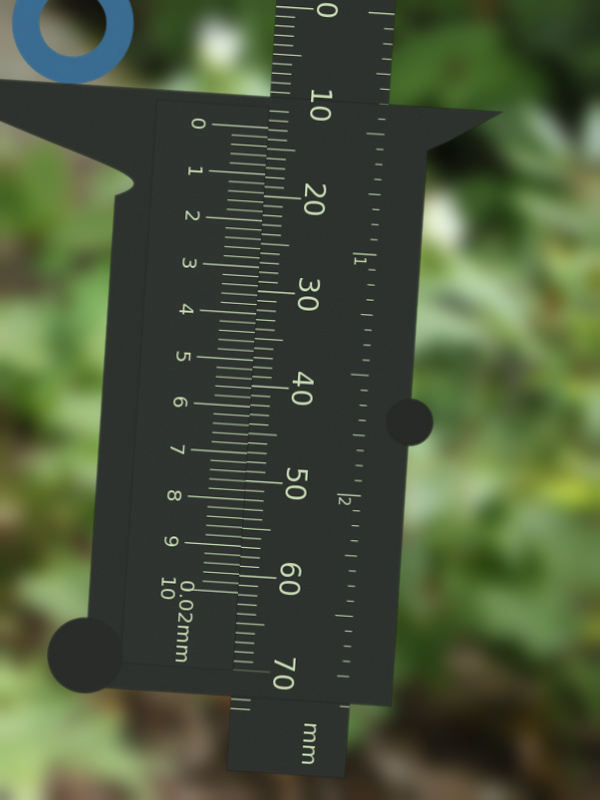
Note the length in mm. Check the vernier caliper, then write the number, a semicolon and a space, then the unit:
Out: 12.8; mm
